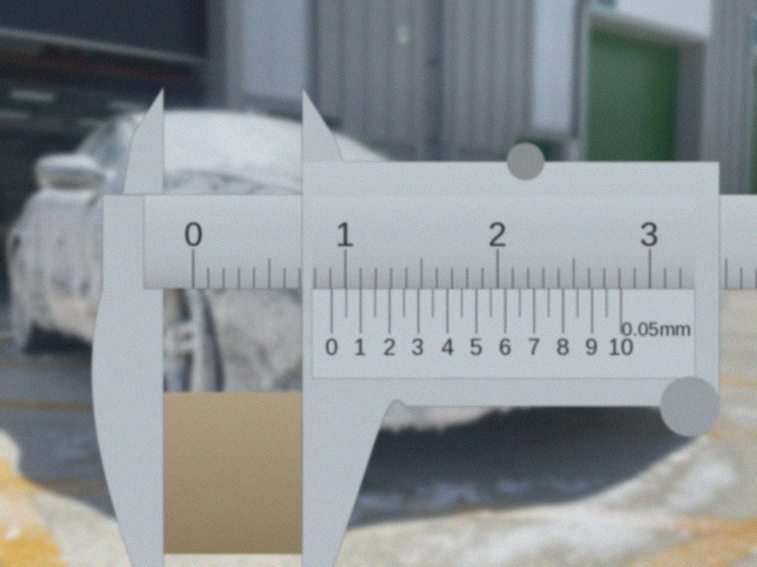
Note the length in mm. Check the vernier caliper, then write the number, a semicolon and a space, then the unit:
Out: 9.1; mm
